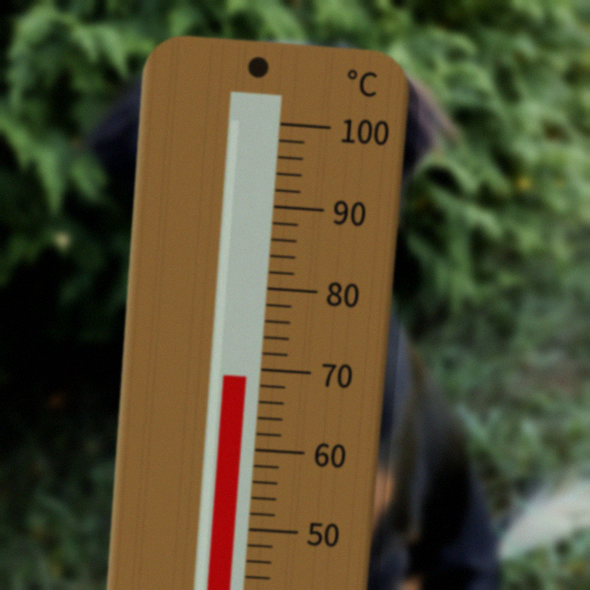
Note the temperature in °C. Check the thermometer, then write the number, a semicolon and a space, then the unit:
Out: 69; °C
